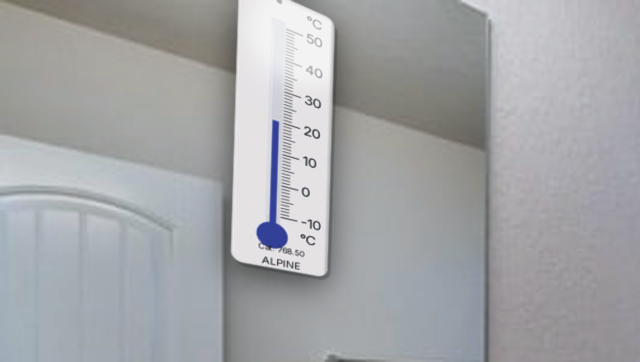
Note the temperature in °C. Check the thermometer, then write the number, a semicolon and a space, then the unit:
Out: 20; °C
